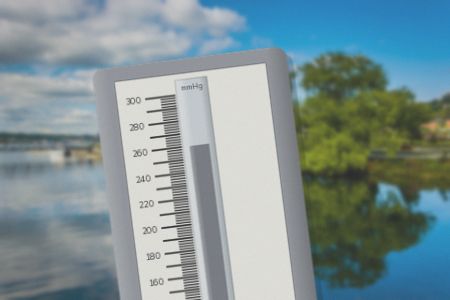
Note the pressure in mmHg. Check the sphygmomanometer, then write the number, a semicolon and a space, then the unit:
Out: 260; mmHg
